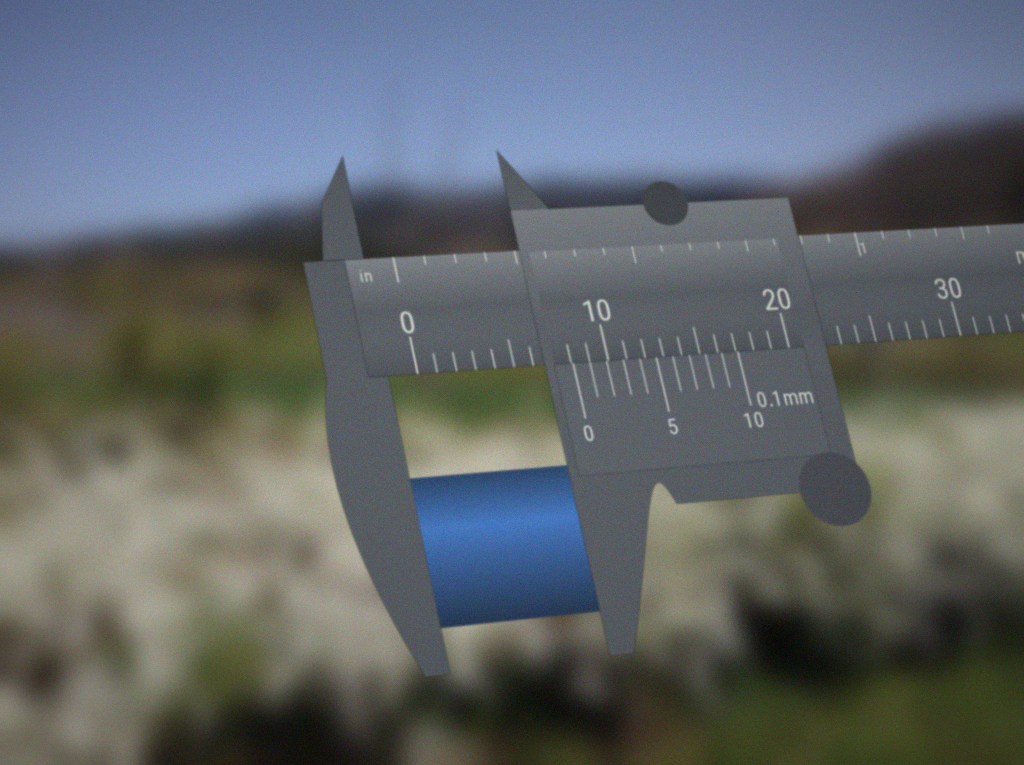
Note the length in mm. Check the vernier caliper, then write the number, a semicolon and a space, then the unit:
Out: 8.1; mm
